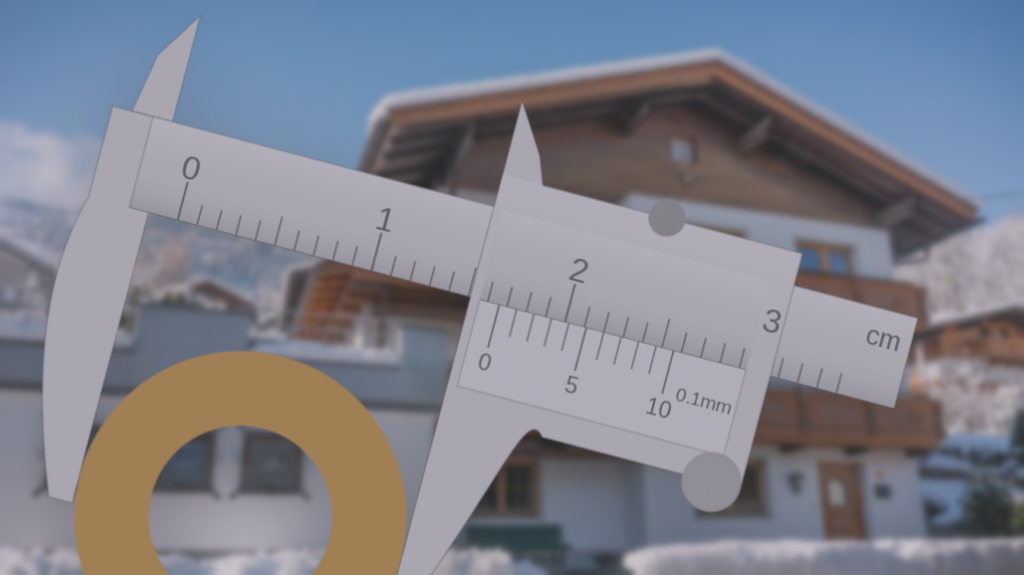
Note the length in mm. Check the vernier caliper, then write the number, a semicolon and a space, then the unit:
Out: 16.6; mm
